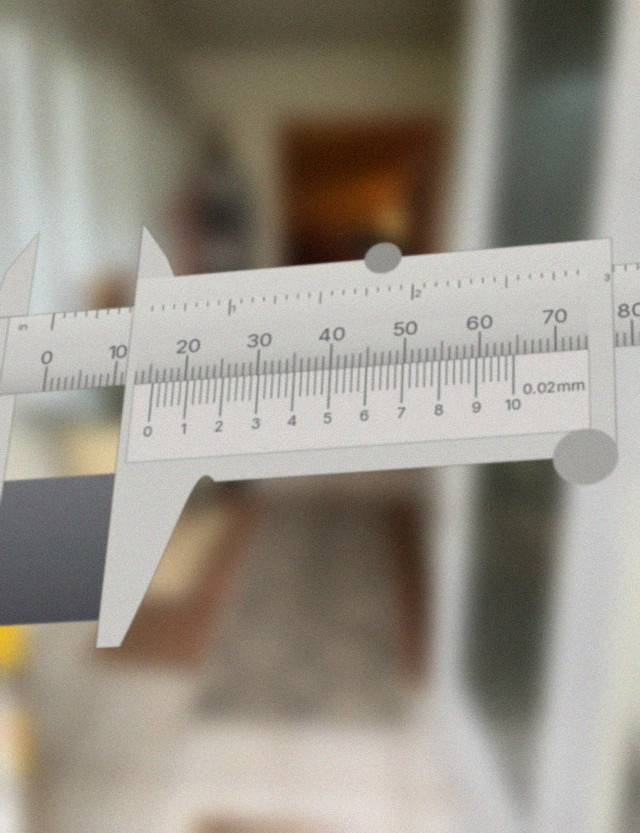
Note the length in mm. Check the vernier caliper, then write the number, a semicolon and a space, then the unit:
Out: 15.5; mm
